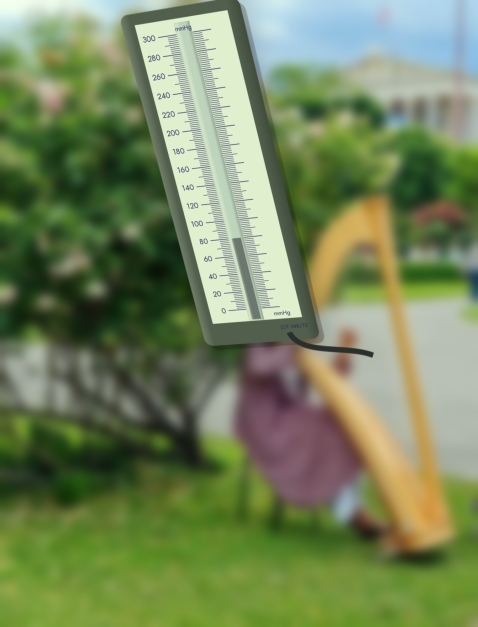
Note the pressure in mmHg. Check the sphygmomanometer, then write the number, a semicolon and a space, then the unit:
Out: 80; mmHg
